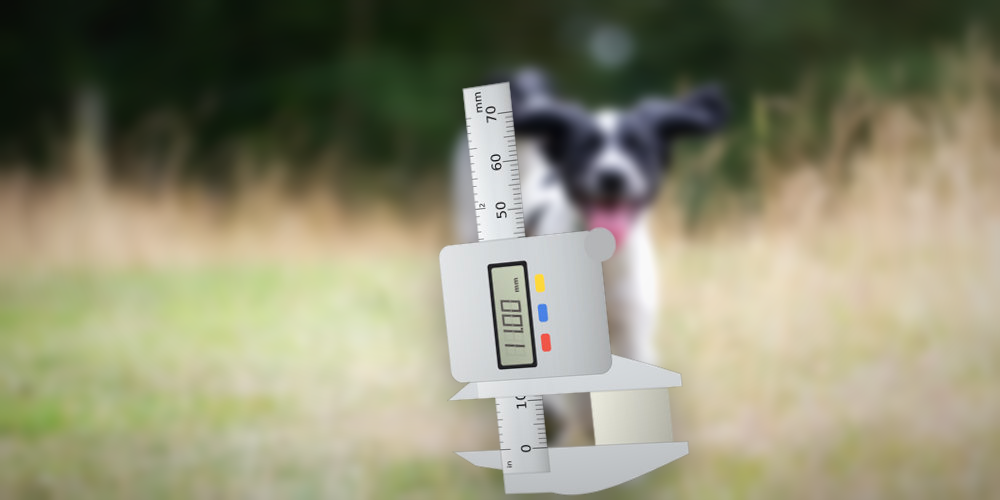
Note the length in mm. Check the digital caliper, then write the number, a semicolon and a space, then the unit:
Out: 11.00; mm
